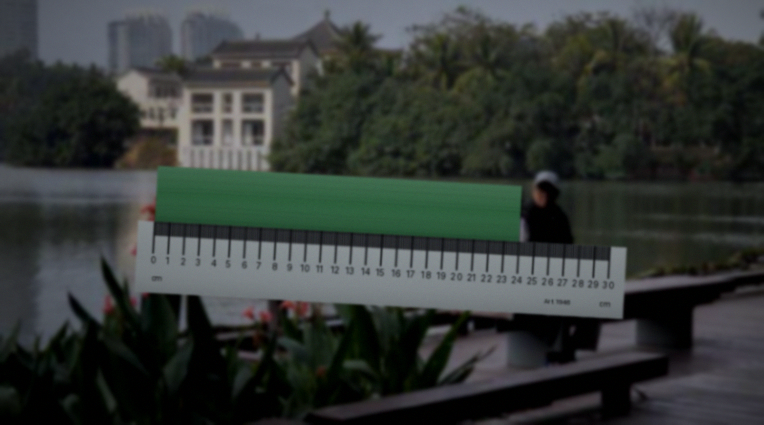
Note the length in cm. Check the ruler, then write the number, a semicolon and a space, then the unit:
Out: 24; cm
